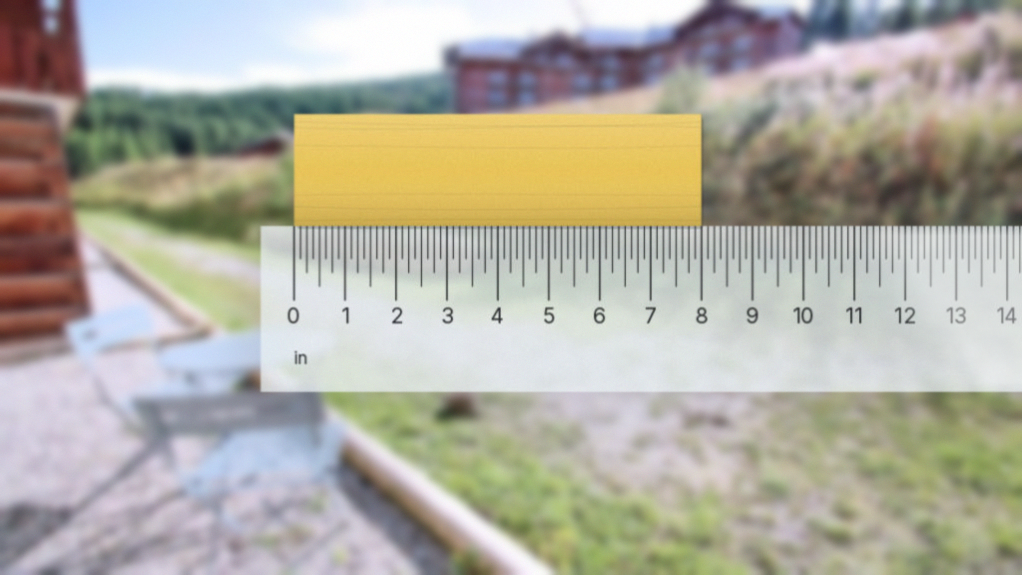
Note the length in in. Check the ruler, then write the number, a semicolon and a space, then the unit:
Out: 8; in
